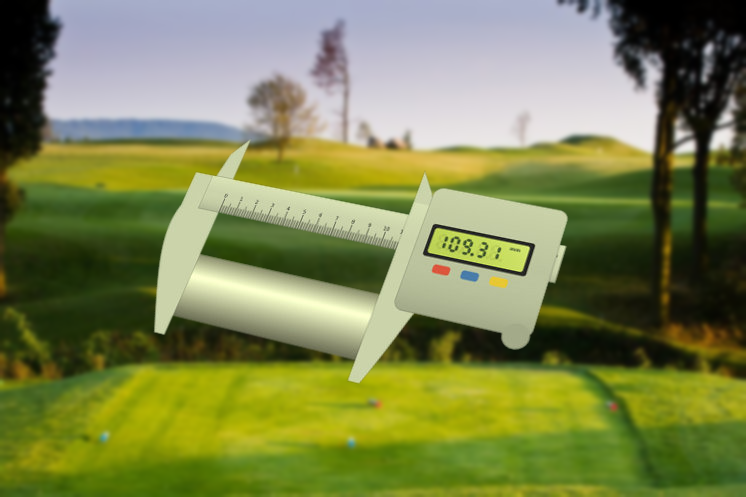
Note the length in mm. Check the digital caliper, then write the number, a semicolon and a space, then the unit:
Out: 109.31; mm
